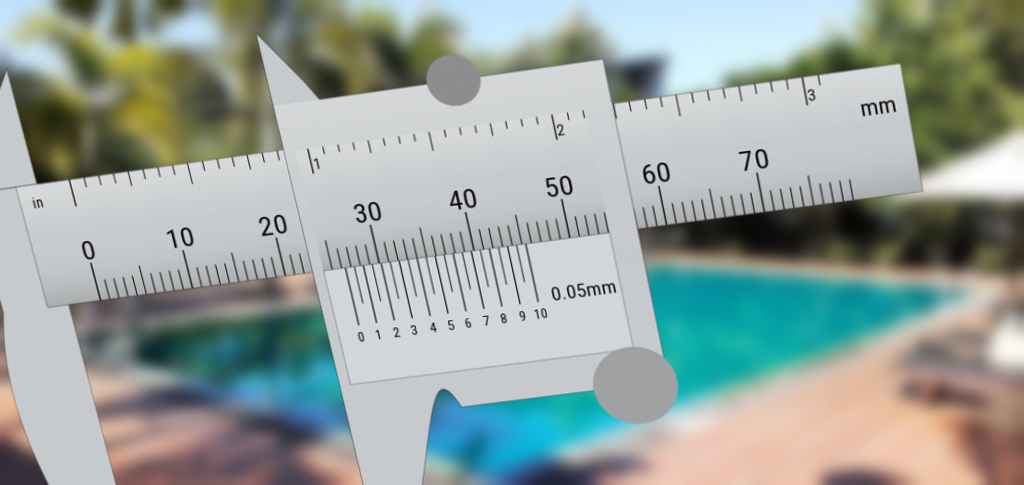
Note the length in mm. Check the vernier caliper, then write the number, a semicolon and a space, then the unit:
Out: 26.4; mm
